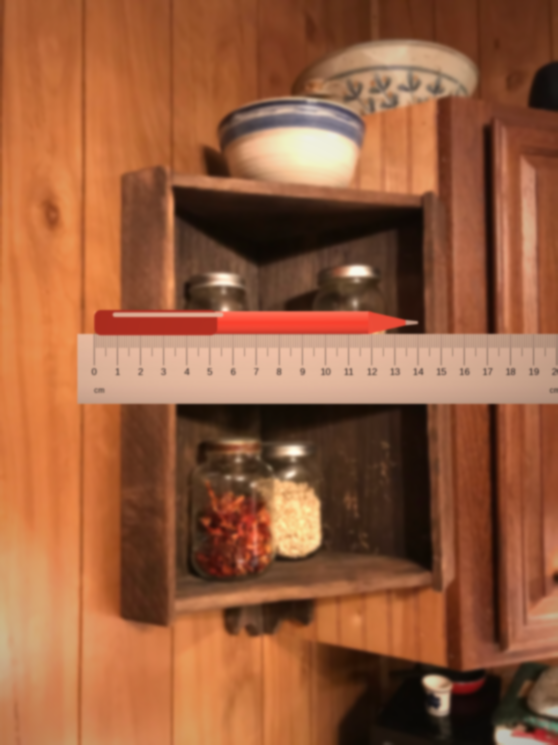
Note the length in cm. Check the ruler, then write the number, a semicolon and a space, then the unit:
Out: 14; cm
